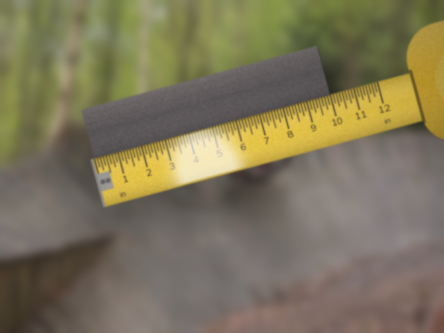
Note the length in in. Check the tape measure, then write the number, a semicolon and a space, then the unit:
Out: 10; in
